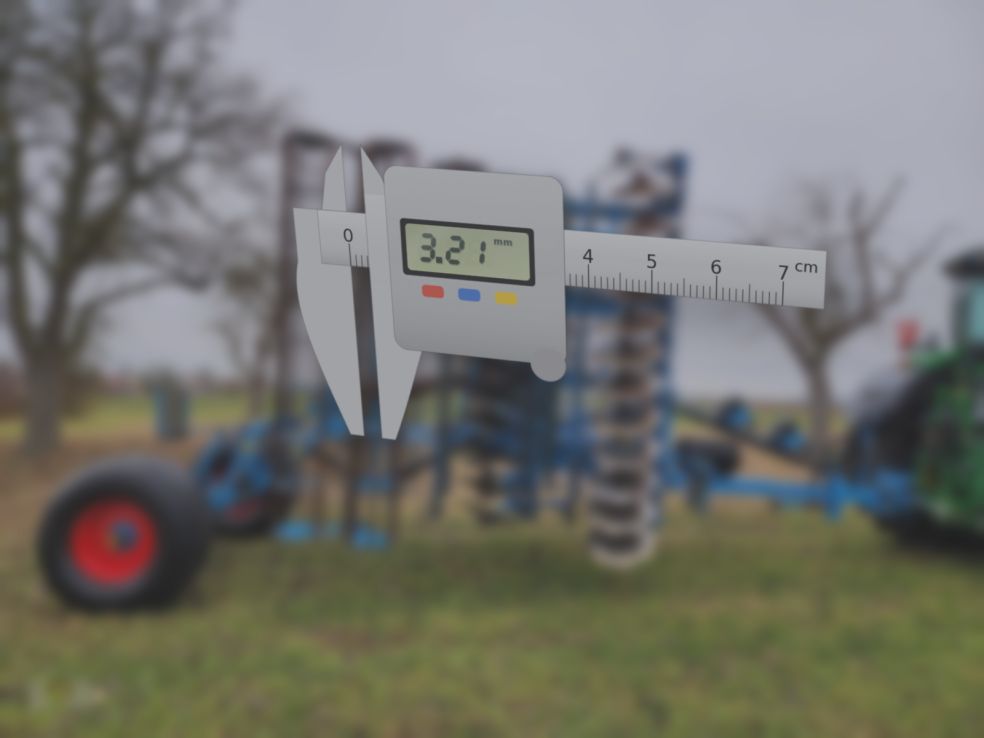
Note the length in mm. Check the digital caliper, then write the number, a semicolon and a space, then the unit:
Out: 3.21; mm
